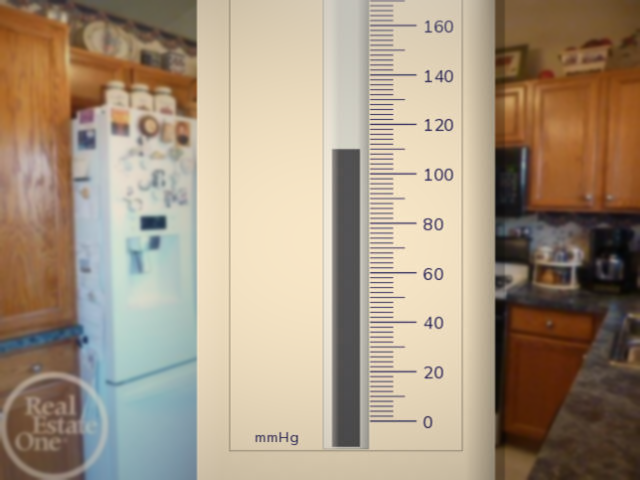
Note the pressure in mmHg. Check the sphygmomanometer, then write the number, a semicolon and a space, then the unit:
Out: 110; mmHg
